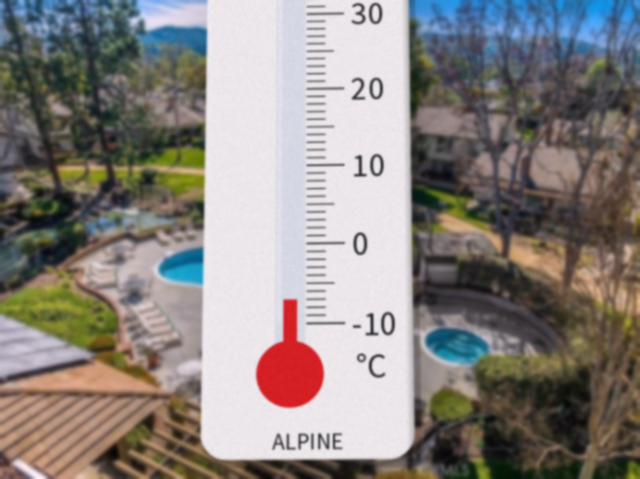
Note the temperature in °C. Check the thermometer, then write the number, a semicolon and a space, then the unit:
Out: -7; °C
